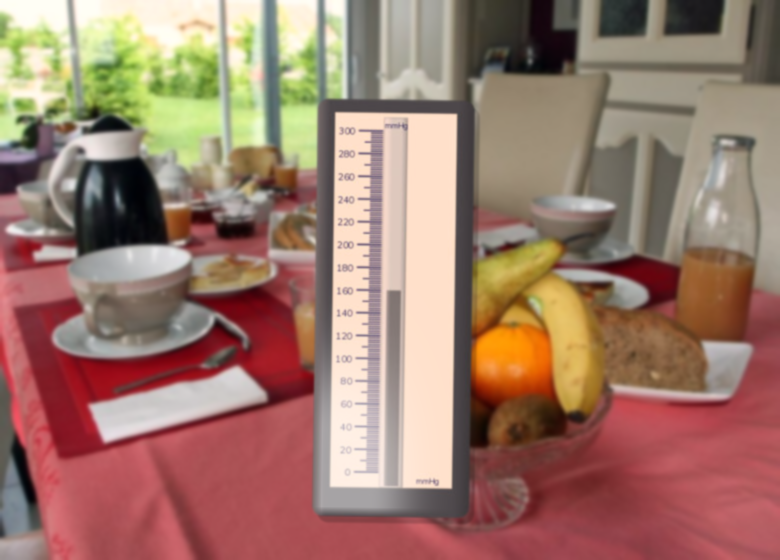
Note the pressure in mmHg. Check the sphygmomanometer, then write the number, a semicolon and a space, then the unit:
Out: 160; mmHg
